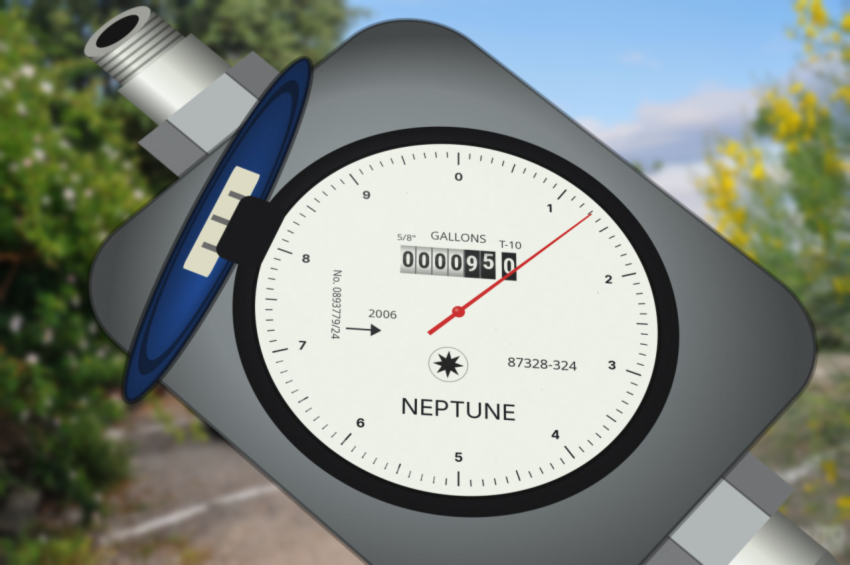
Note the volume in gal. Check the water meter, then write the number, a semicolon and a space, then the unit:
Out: 951.3; gal
